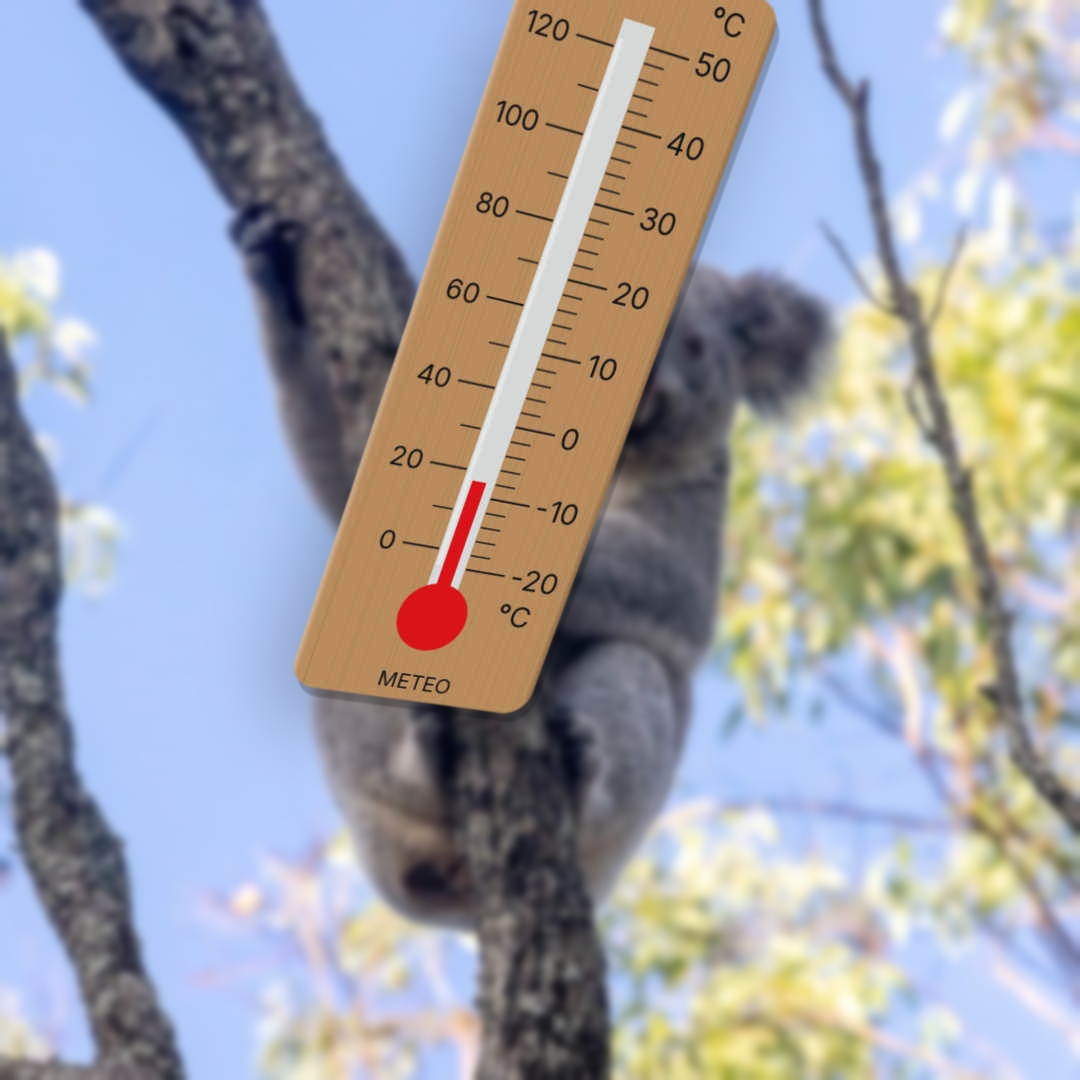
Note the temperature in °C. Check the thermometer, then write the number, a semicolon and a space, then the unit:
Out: -8; °C
